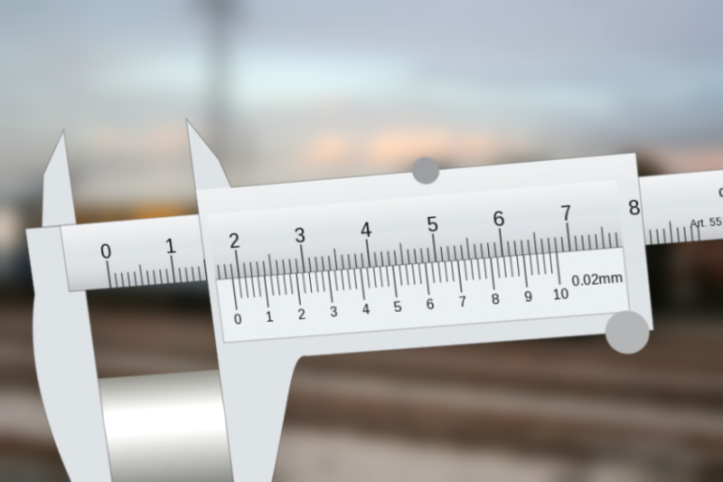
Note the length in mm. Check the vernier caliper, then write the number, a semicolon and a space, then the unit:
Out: 19.0; mm
